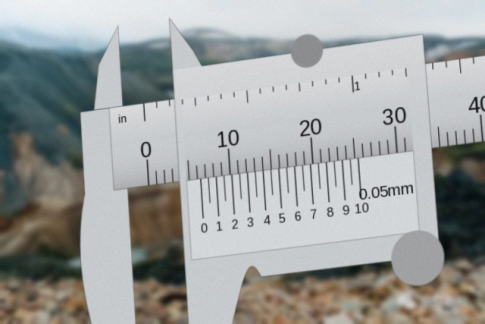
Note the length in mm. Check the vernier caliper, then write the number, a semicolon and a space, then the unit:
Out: 6.4; mm
